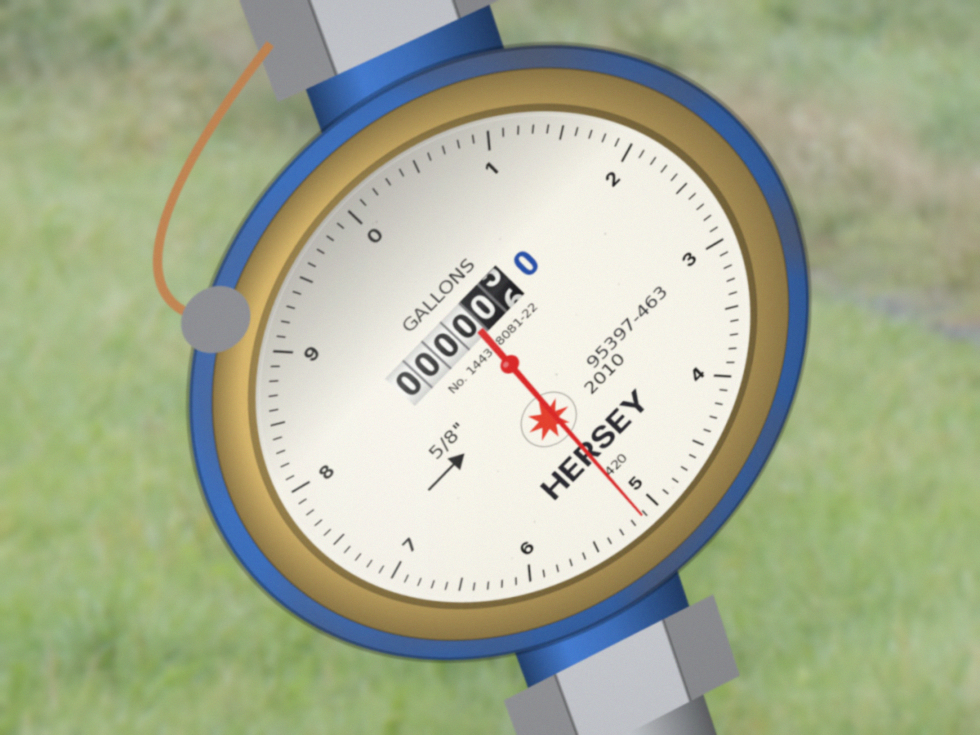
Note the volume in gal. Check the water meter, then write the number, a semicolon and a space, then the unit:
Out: 55.1; gal
